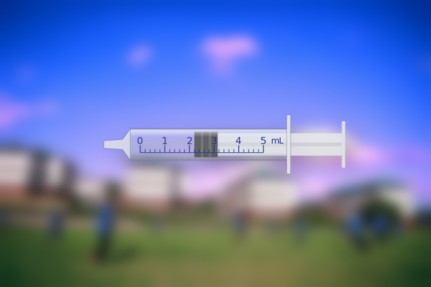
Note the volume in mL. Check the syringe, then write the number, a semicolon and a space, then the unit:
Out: 2.2; mL
